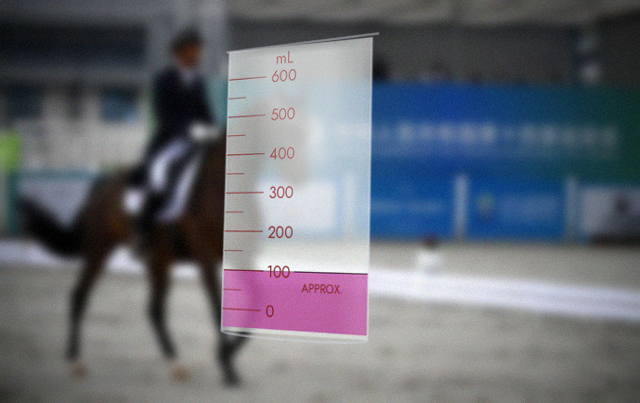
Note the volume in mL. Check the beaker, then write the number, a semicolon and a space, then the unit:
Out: 100; mL
